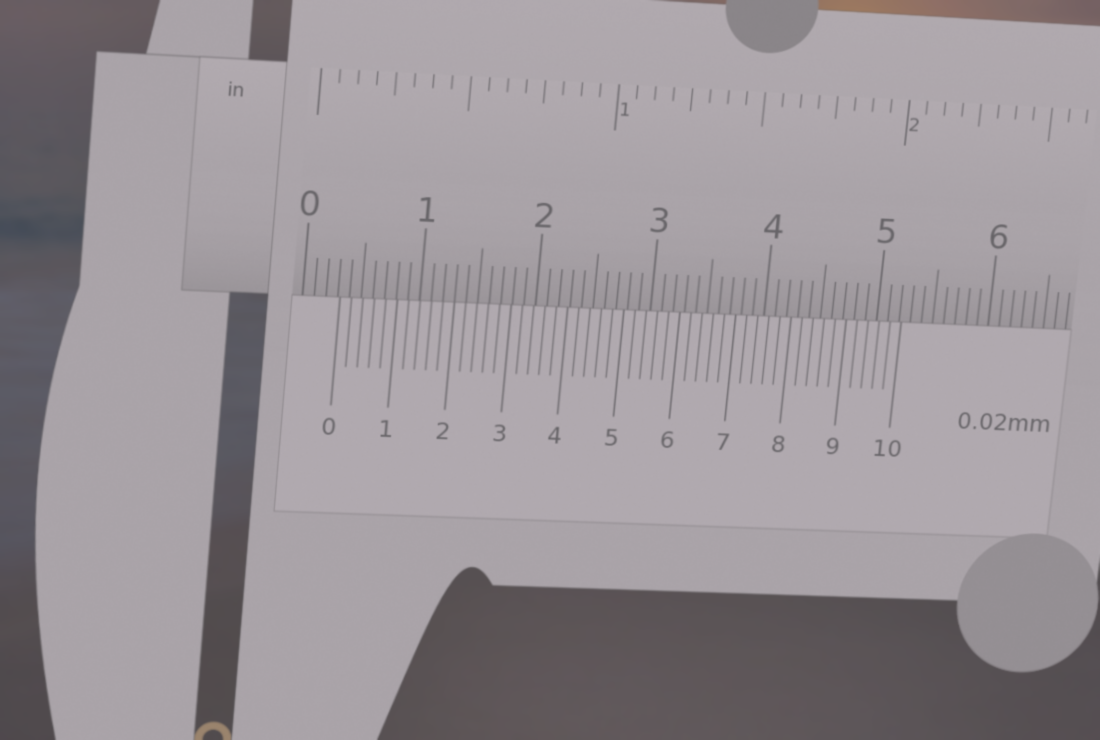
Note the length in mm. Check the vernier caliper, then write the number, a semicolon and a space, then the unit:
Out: 3.2; mm
